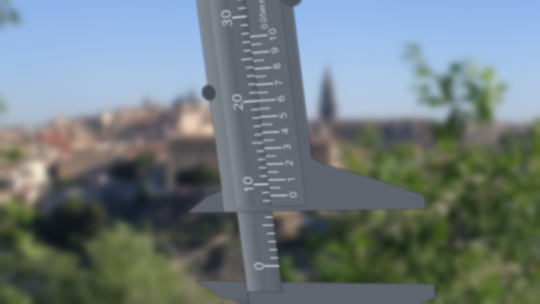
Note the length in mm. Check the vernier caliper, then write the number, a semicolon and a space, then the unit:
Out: 8.6; mm
